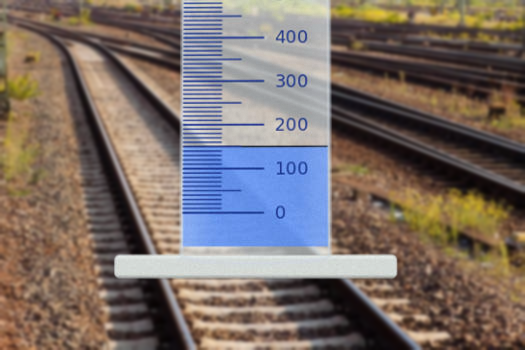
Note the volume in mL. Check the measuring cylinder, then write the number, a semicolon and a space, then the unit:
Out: 150; mL
